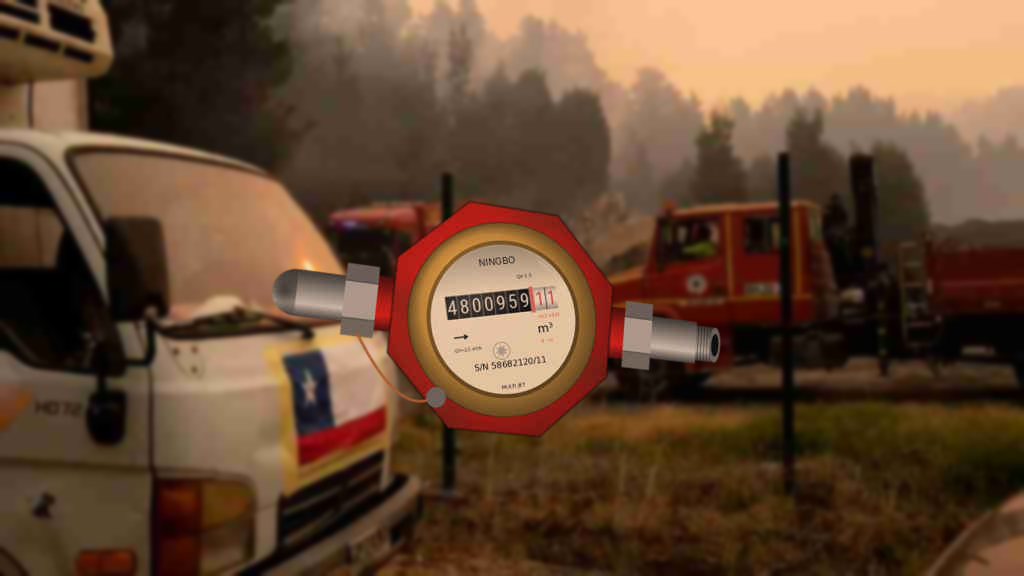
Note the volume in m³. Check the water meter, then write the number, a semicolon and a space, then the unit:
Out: 4800959.11; m³
